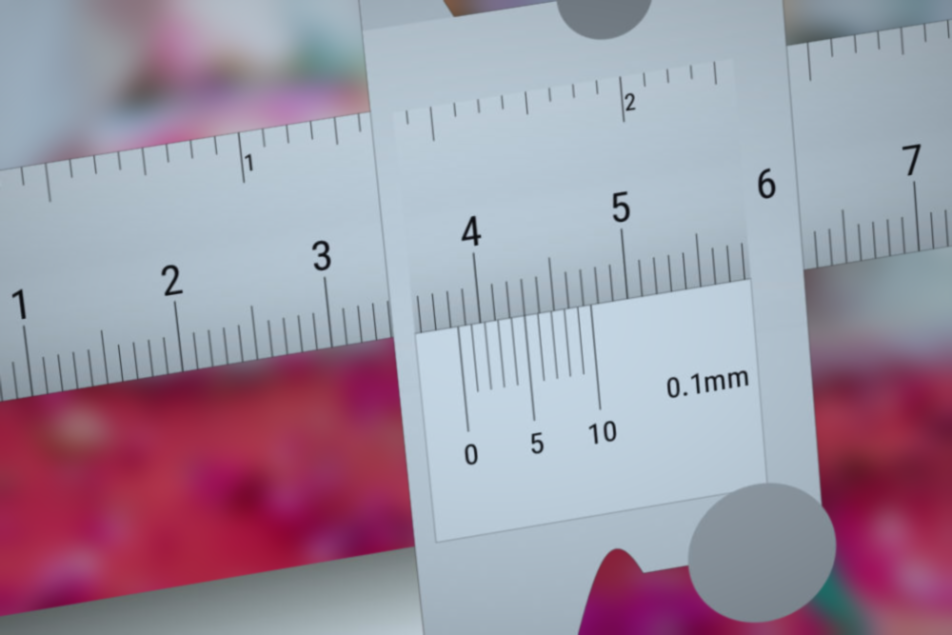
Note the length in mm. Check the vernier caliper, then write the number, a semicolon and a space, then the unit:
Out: 38.5; mm
